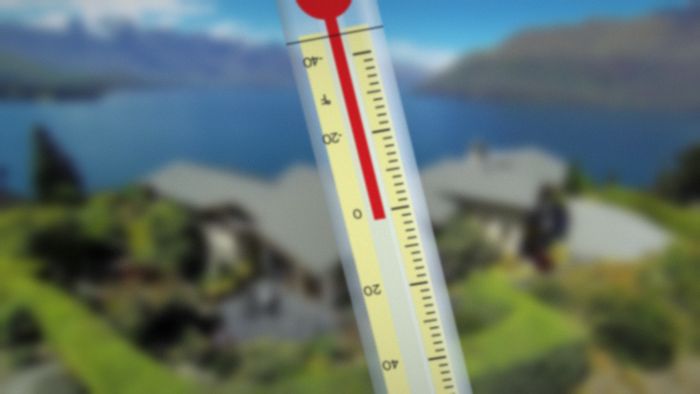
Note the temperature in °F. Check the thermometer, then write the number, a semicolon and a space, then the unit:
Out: 2; °F
